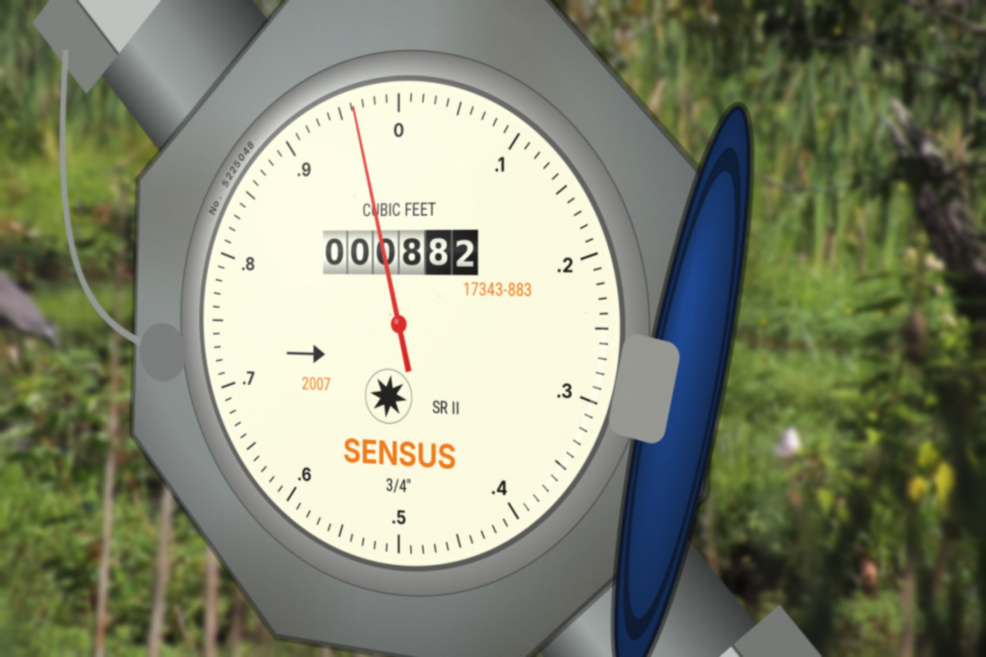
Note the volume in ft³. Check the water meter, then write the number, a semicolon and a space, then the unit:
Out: 881.96; ft³
